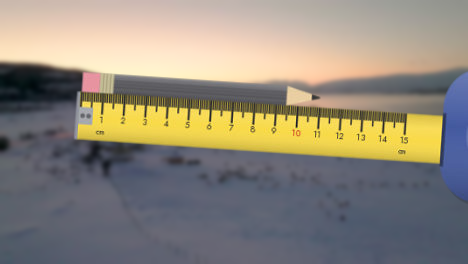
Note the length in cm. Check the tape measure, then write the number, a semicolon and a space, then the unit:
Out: 11; cm
